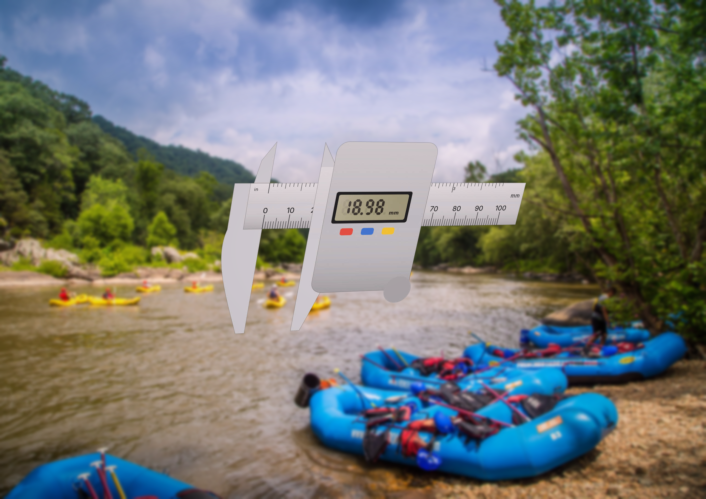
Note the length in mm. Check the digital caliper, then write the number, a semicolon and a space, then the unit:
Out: 18.98; mm
